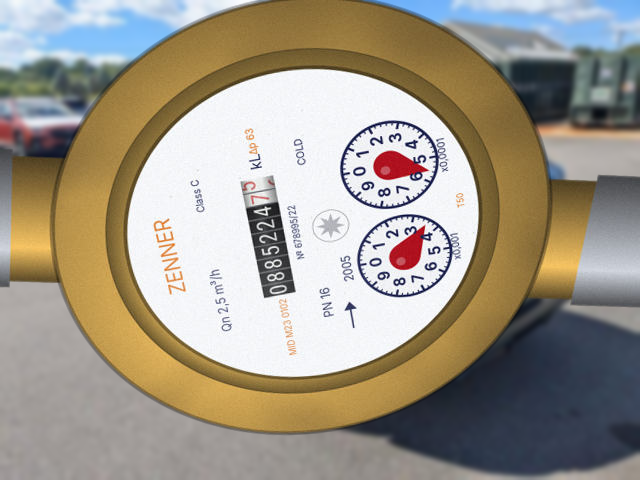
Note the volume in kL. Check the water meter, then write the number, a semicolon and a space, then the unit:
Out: 885224.7535; kL
